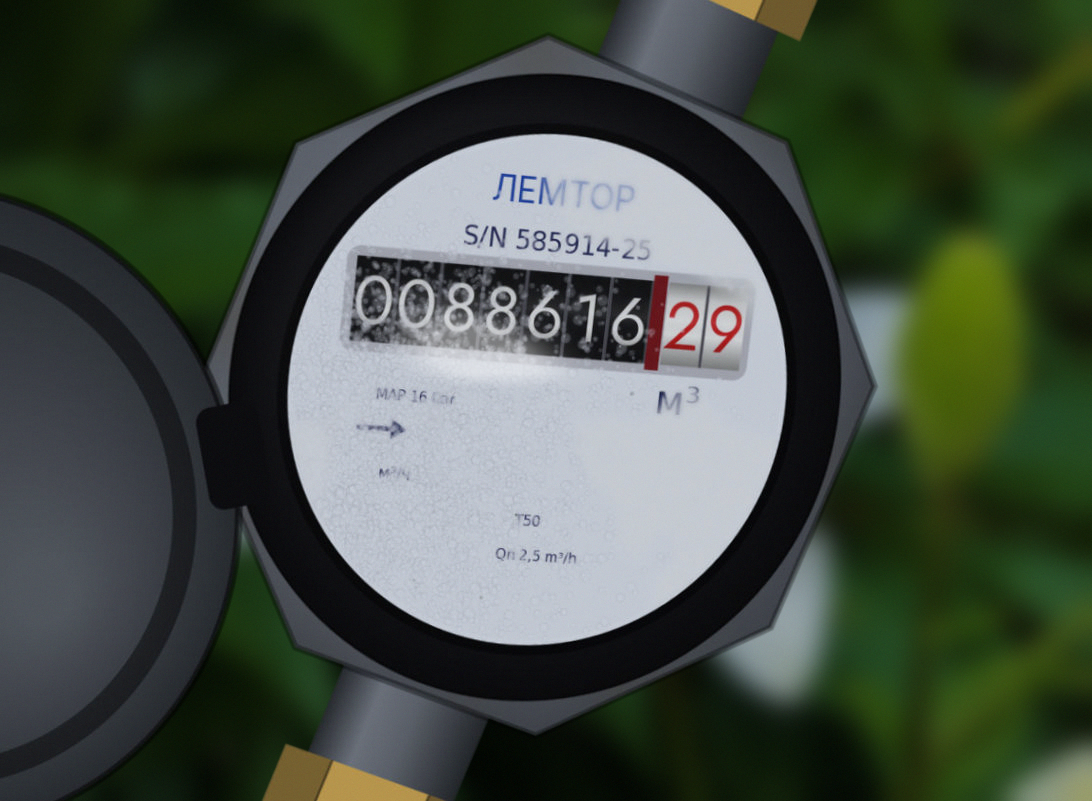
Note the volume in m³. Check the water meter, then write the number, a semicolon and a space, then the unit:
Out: 88616.29; m³
